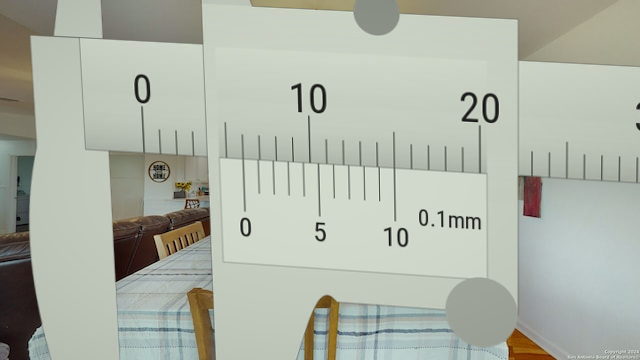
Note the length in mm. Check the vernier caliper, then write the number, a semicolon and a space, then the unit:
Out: 6.0; mm
